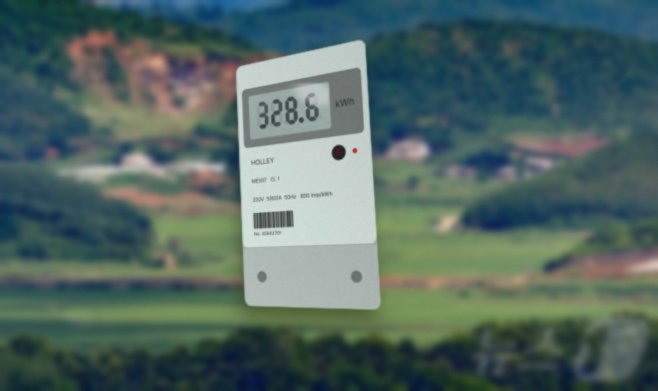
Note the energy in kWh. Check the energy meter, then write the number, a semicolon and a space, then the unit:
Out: 328.6; kWh
